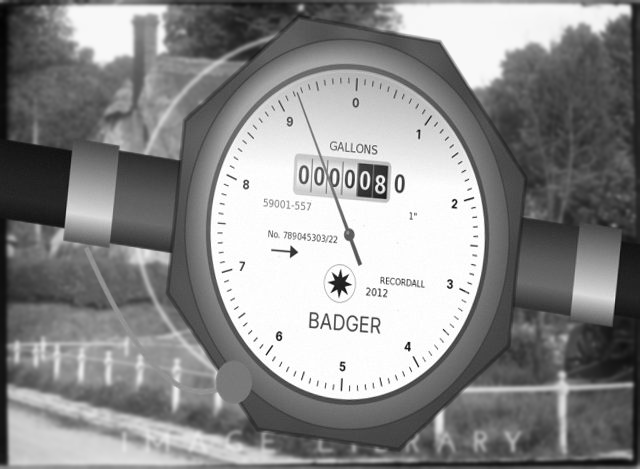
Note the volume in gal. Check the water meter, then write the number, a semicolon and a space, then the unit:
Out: 79.2; gal
